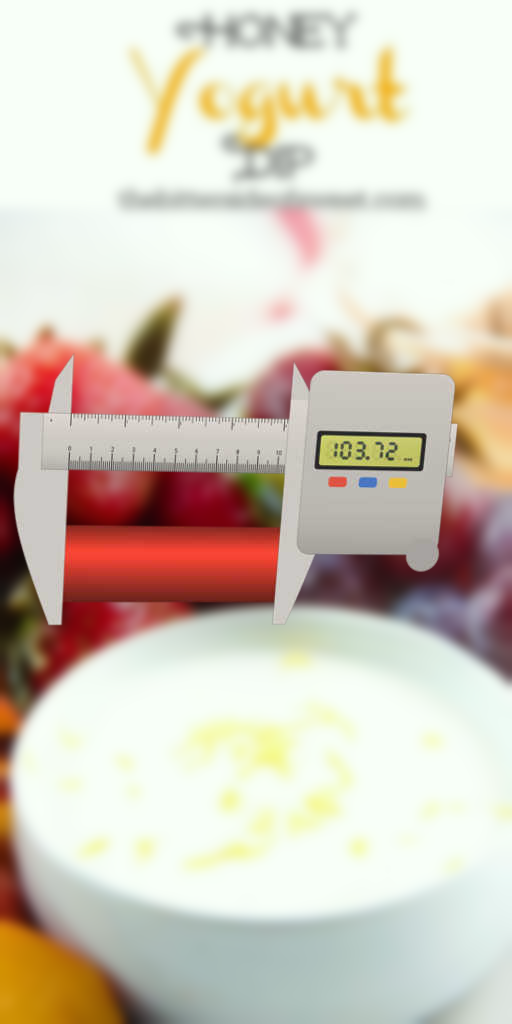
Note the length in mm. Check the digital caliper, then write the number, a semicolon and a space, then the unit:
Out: 103.72; mm
